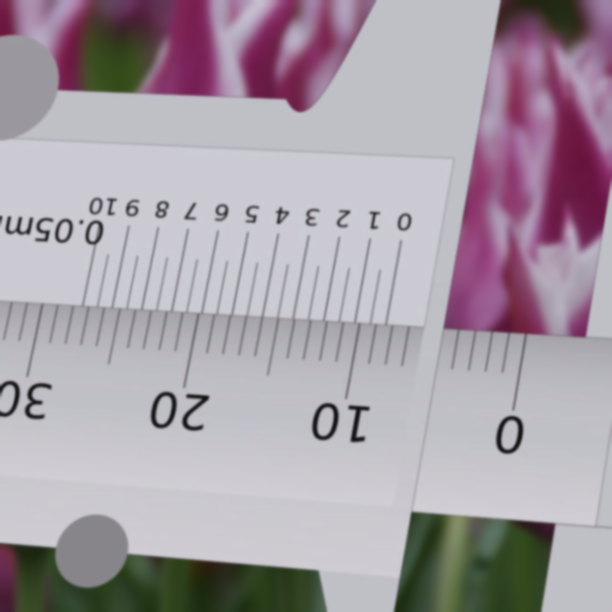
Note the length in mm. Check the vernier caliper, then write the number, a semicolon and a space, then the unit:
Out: 8.4; mm
